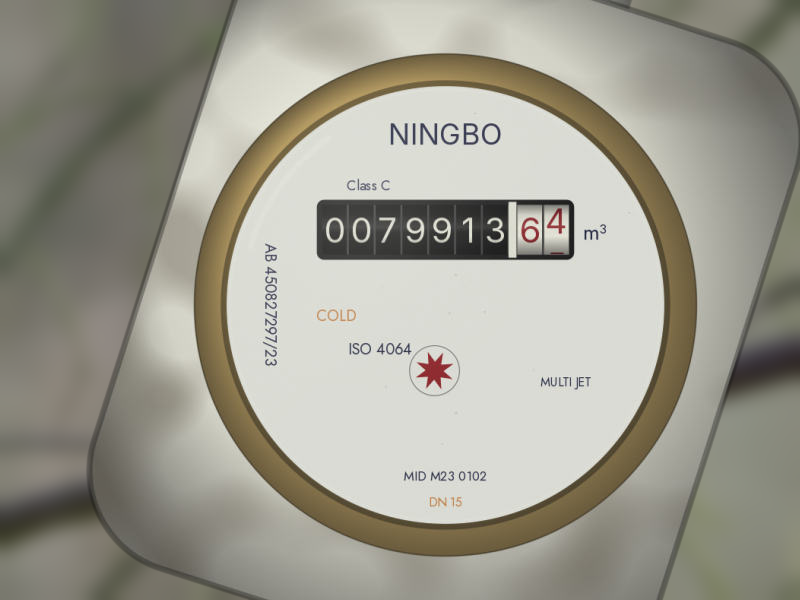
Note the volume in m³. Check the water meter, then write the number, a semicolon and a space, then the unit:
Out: 79913.64; m³
